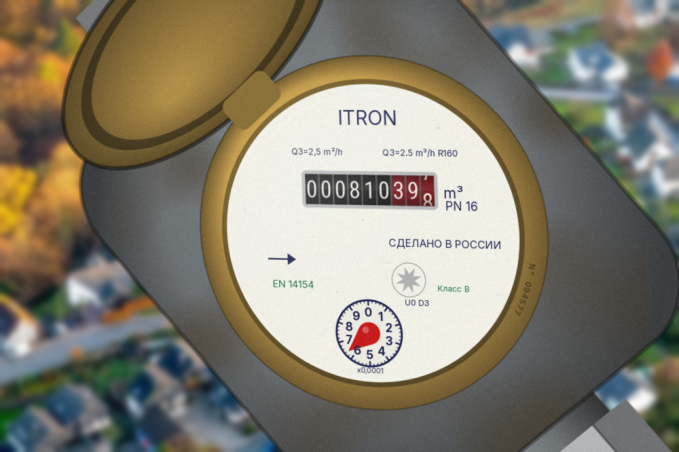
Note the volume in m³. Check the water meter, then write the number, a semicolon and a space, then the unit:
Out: 810.3976; m³
